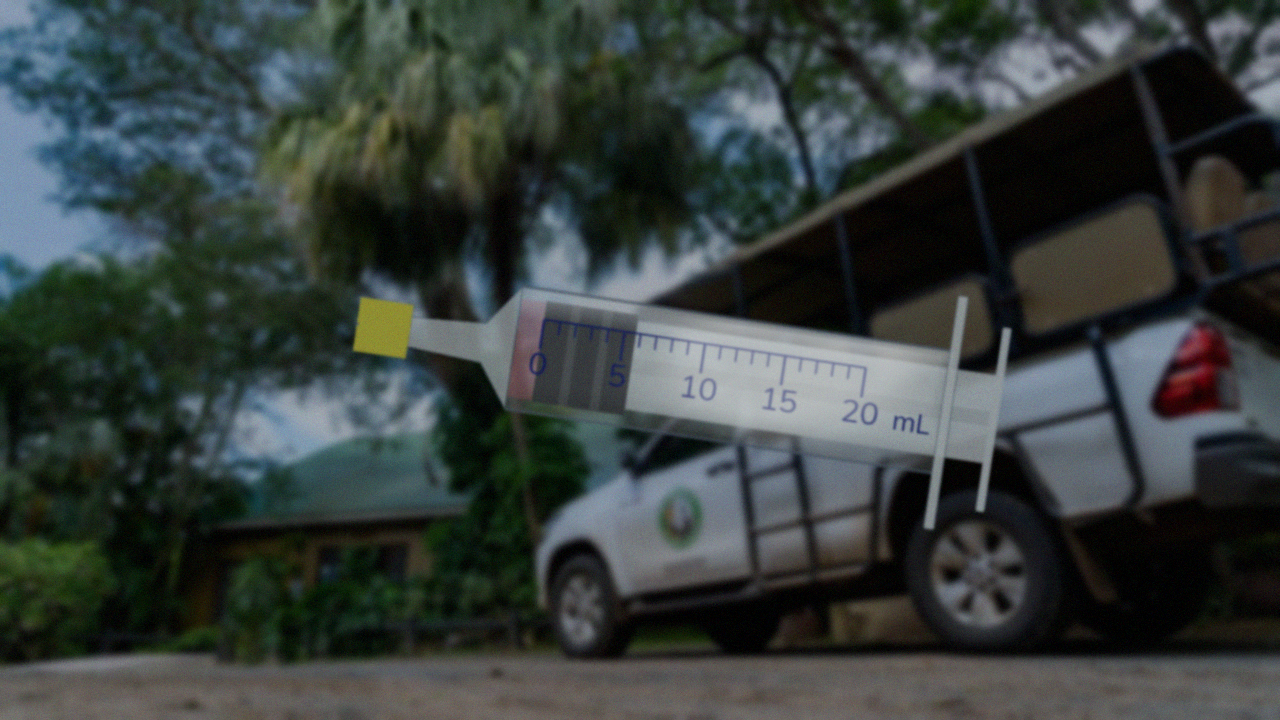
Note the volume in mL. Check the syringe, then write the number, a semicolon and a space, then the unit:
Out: 0; mL
